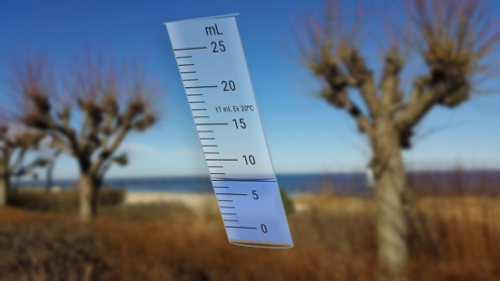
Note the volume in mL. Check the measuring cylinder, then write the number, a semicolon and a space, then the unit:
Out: 7; mL
